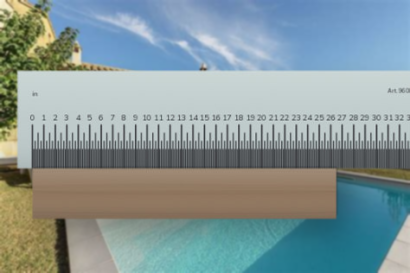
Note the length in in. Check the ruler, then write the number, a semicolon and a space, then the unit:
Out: 26.5; in
